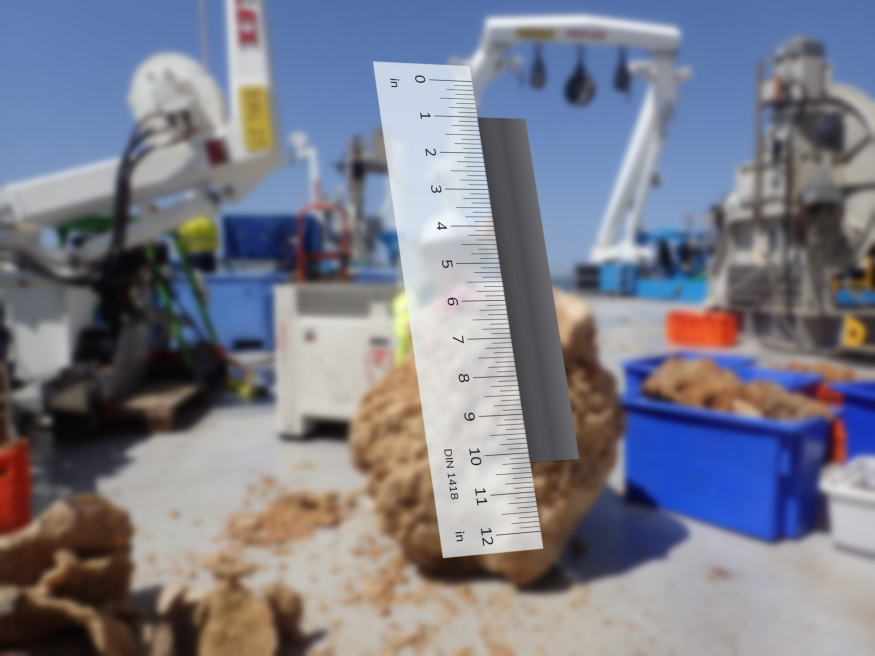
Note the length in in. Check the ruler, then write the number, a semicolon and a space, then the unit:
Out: 9.25; in
